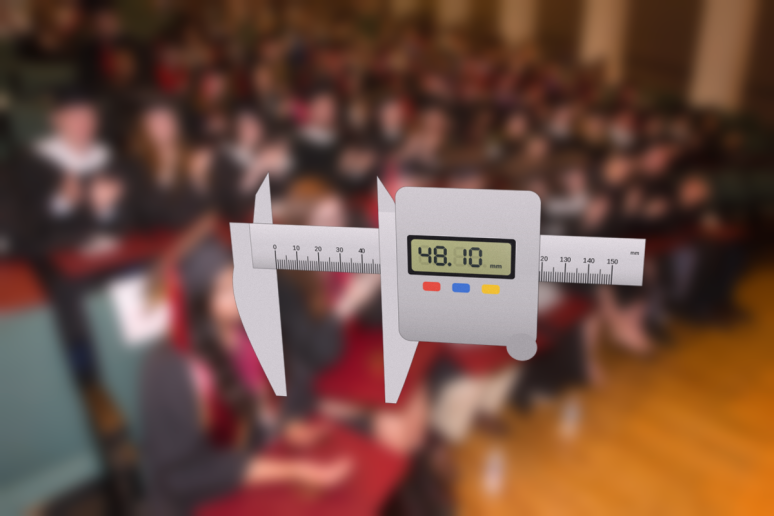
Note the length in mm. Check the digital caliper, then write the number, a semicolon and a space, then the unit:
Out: 48.10; mm
